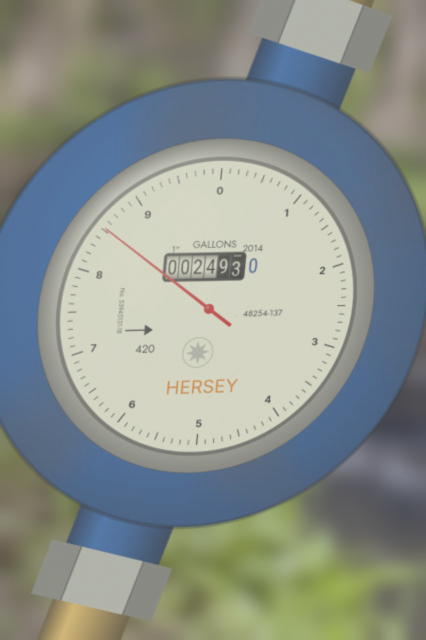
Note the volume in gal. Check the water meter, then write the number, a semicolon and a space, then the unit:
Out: 24928.5; gal
